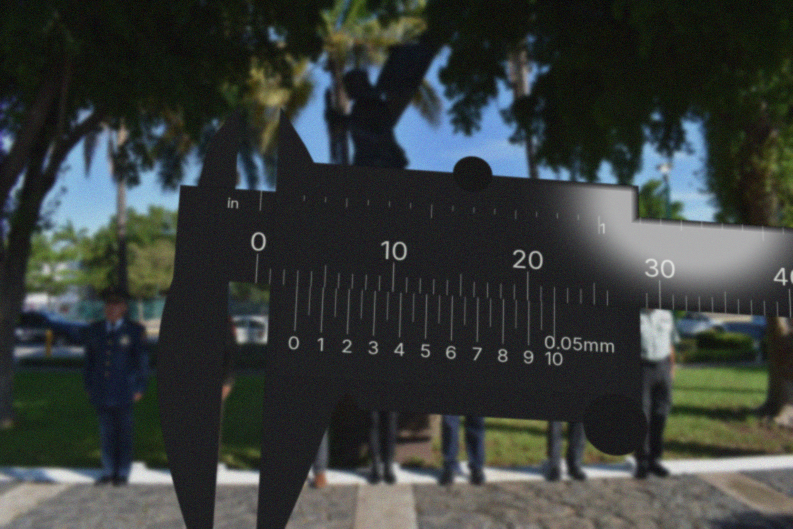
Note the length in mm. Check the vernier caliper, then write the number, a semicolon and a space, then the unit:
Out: 3.0; mm
